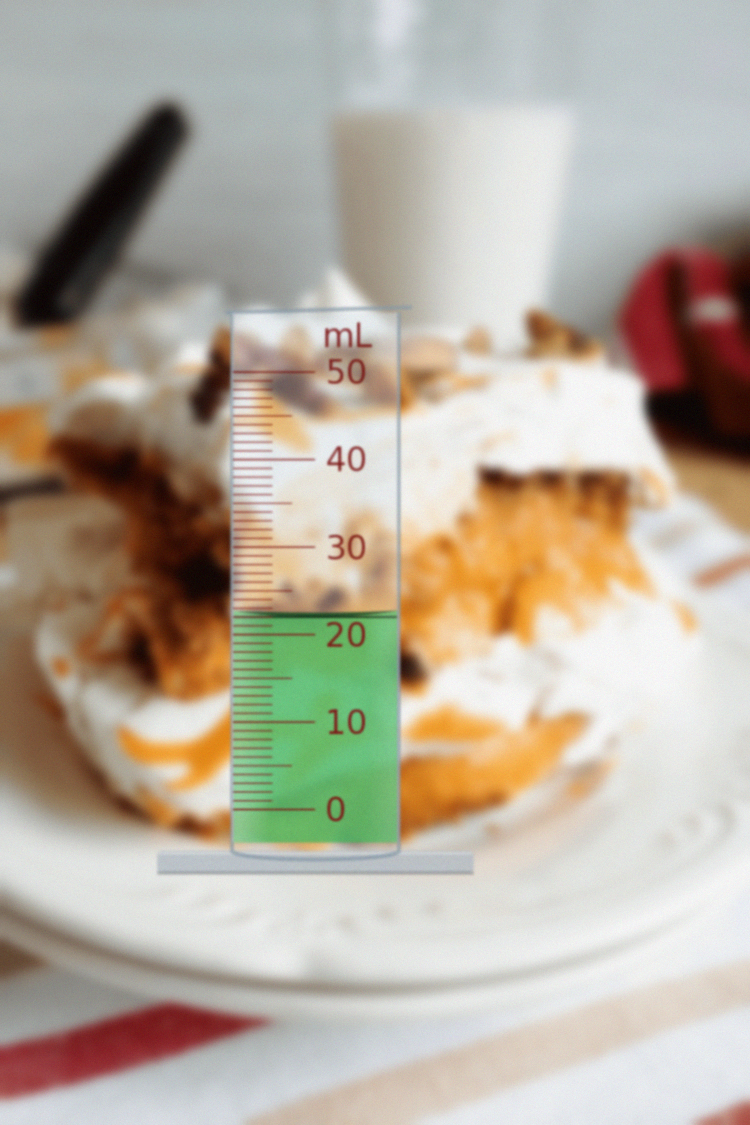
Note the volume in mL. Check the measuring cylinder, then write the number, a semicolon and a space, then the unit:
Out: 22; mL
